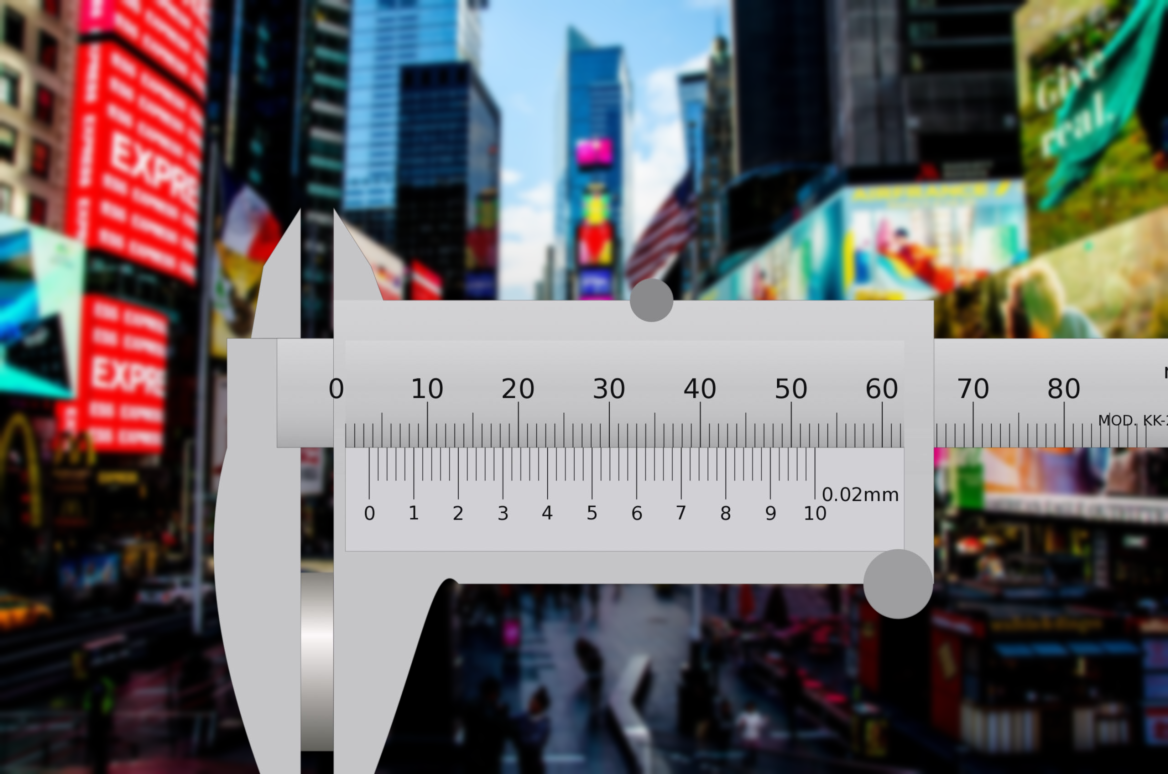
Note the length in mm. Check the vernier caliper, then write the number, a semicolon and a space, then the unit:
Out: 3.6; mm
